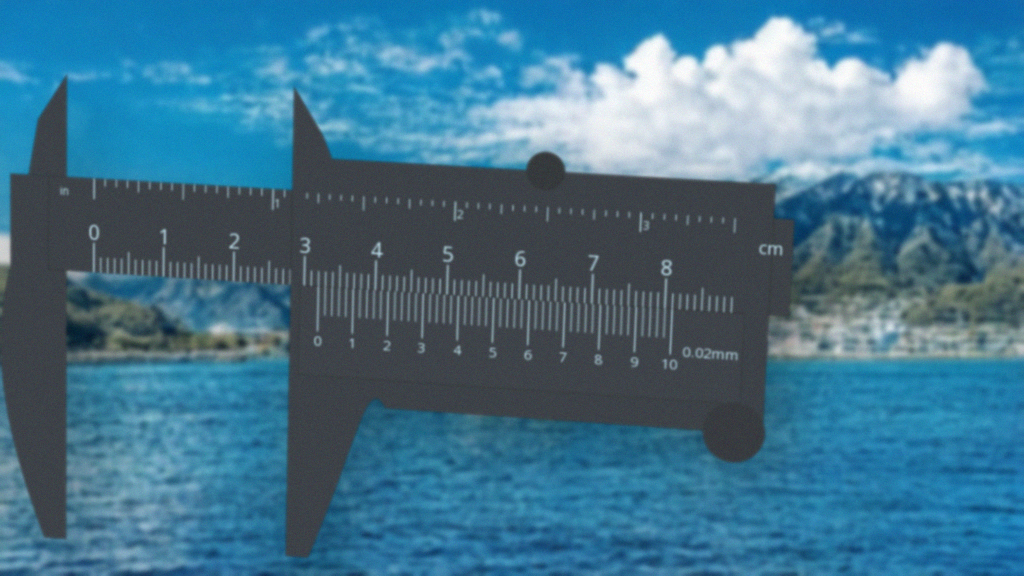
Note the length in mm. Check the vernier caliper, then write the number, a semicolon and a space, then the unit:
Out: 32.0; mm
